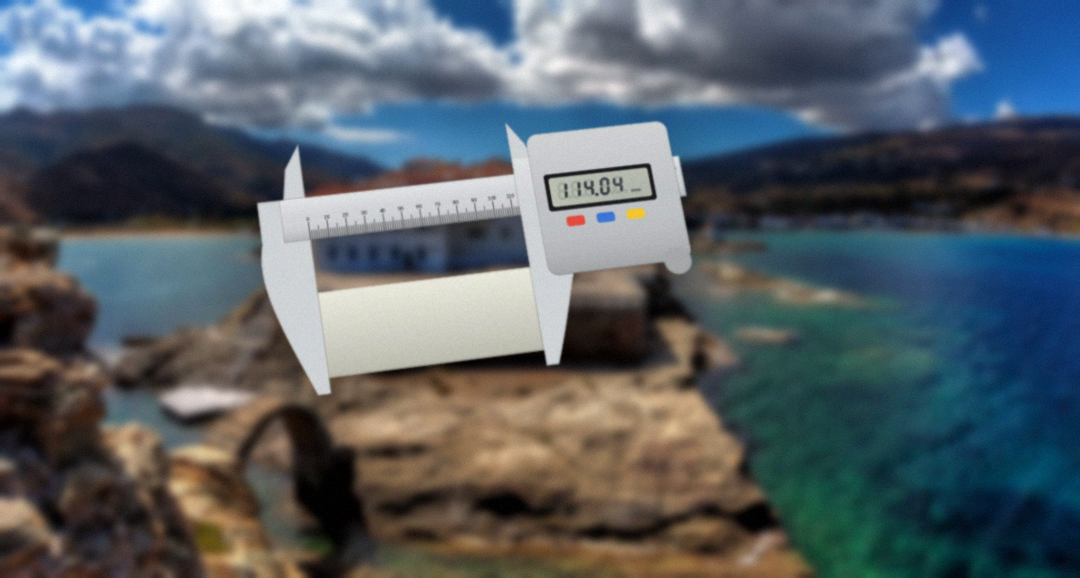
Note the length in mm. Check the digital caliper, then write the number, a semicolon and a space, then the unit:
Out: 114.04; mm
